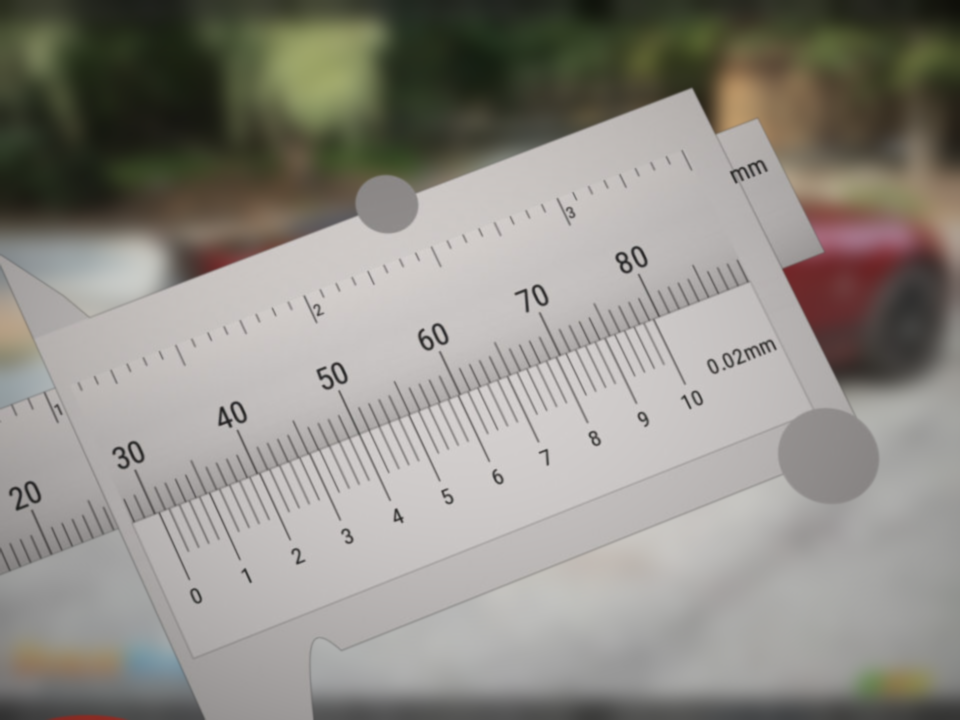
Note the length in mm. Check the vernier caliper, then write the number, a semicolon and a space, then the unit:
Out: 30.4; mm
